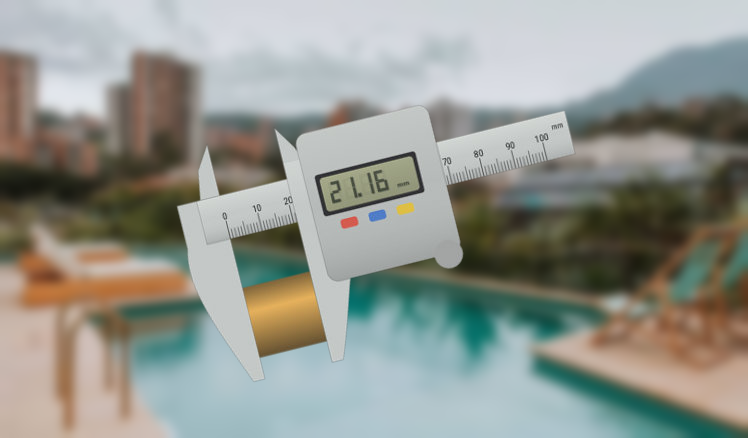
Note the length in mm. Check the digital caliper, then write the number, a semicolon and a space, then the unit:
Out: 21.16; mm
